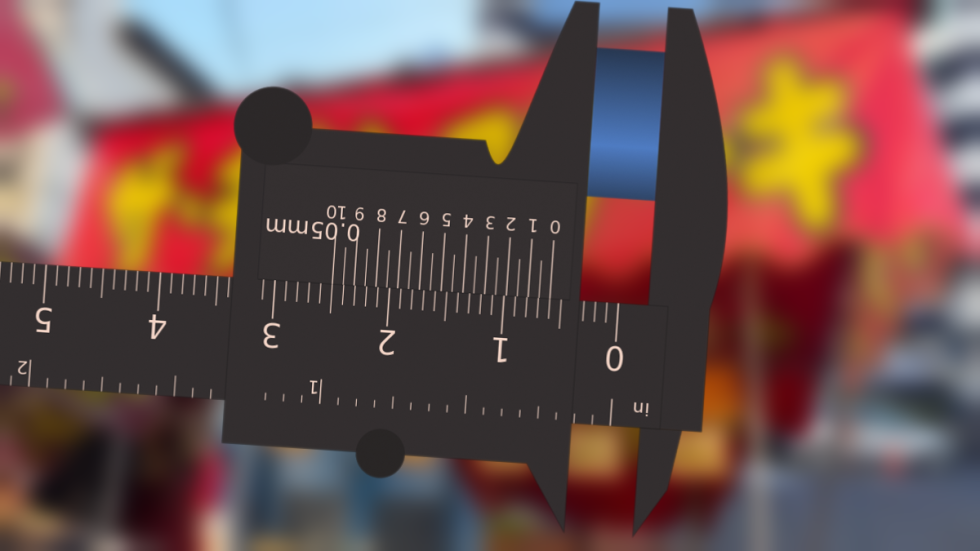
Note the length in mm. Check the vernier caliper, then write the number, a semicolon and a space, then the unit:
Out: 6.0; mm
